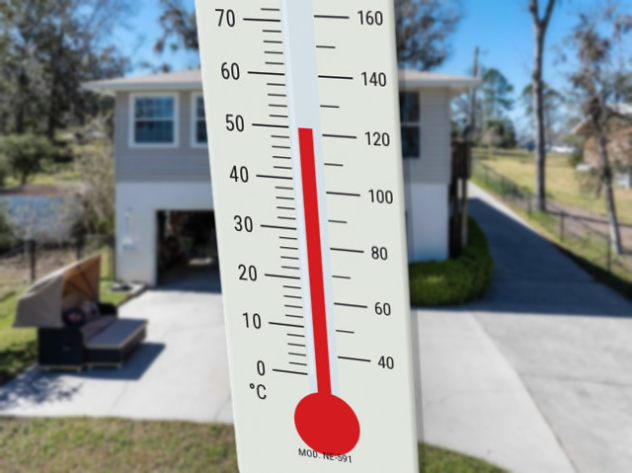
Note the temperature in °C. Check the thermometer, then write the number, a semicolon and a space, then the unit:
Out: 50; °C
